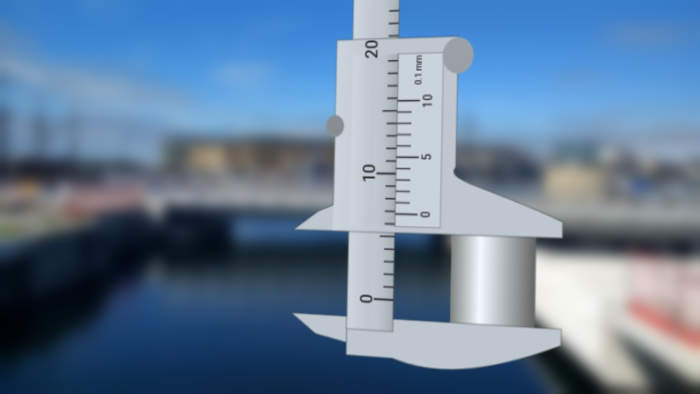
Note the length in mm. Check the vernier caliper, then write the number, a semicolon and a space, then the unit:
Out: 6.8; mm
